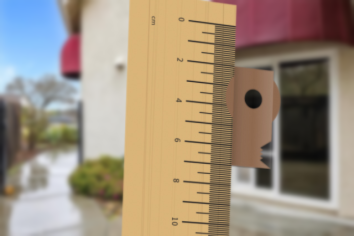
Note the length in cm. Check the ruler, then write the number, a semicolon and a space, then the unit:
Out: 5; cm
